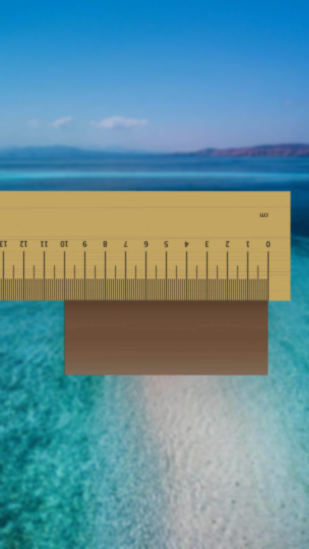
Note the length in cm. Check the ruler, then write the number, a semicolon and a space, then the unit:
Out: 10; cm
